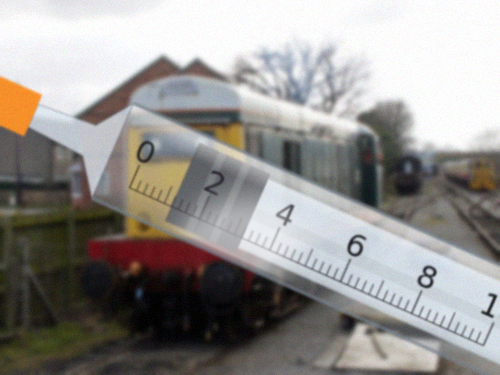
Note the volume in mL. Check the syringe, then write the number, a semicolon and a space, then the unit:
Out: 1.2; mL
